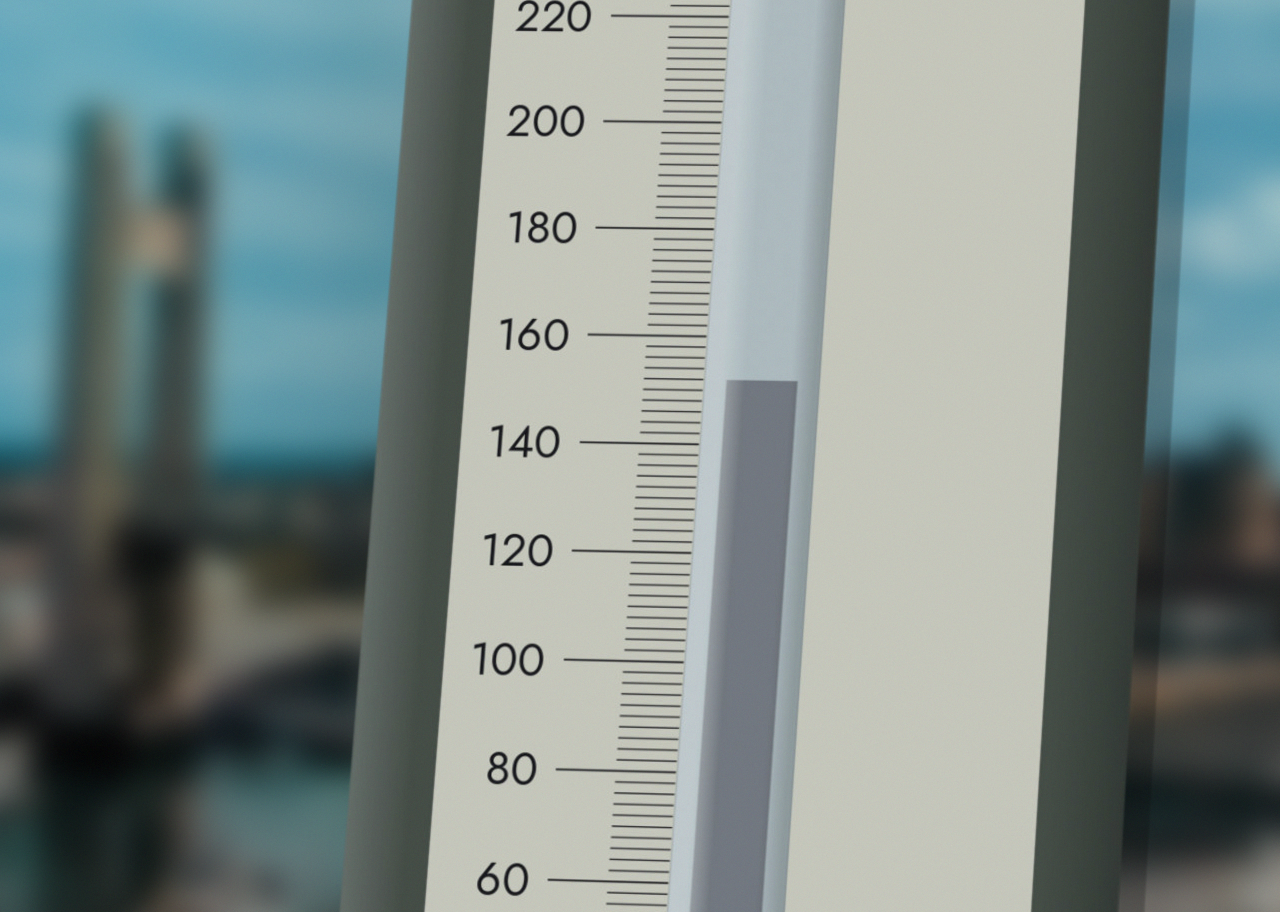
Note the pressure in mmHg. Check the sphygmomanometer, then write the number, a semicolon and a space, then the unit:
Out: 152; mmHg
